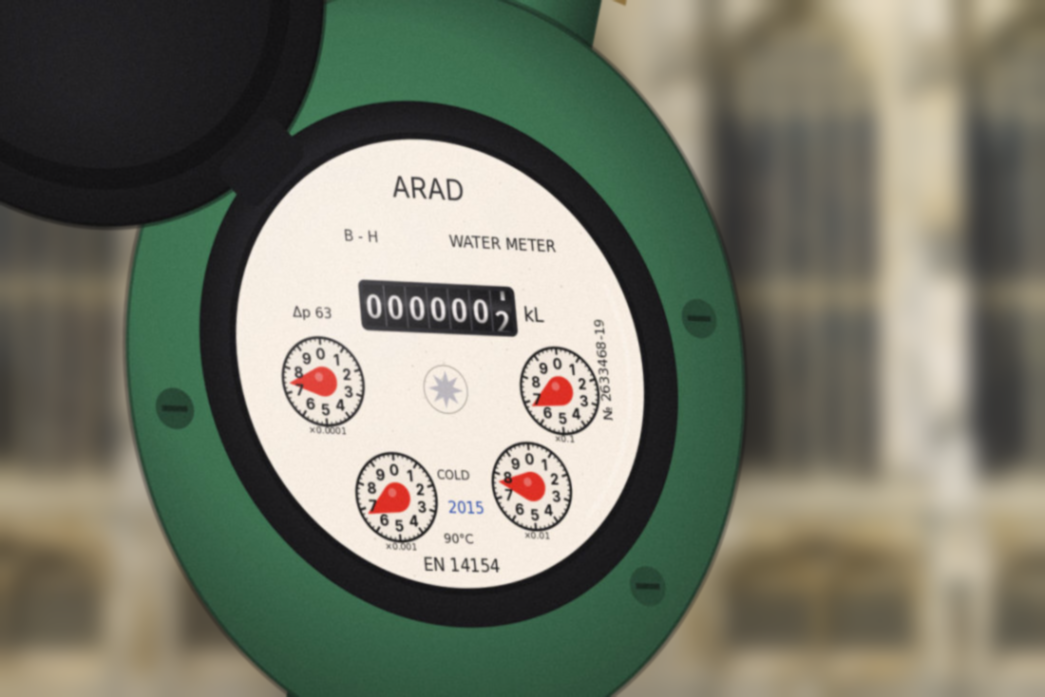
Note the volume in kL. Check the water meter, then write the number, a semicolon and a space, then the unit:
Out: 1.6767; kL
